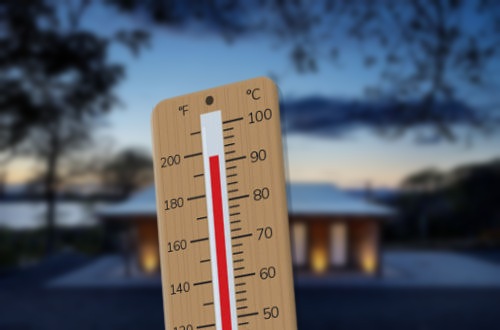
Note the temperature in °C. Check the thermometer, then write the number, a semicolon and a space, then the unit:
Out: 92; °C
